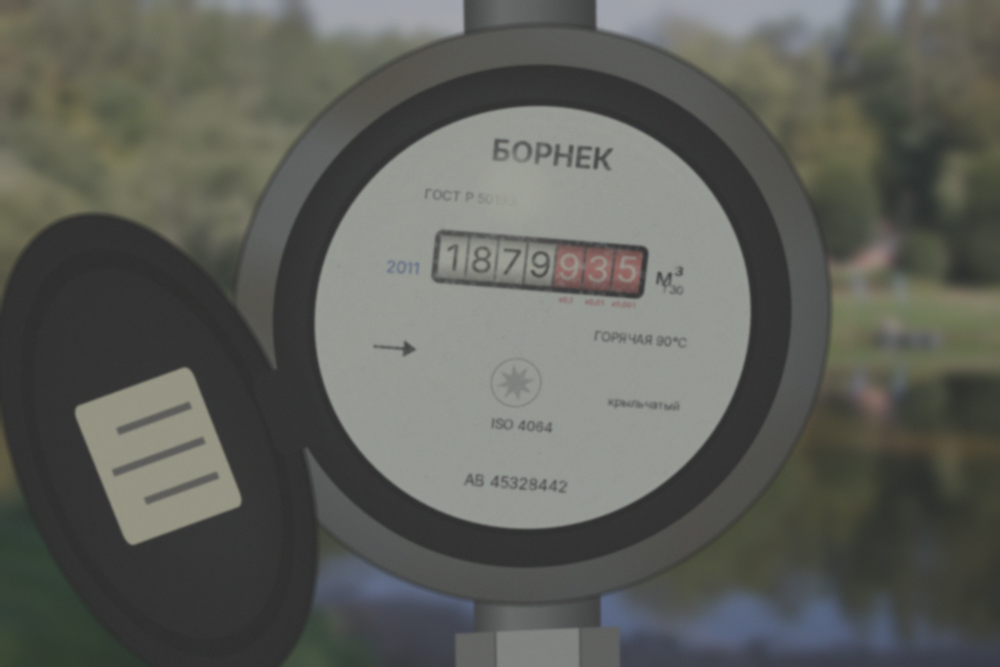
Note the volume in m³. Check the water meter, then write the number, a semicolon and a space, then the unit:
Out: 1879.935; m³
